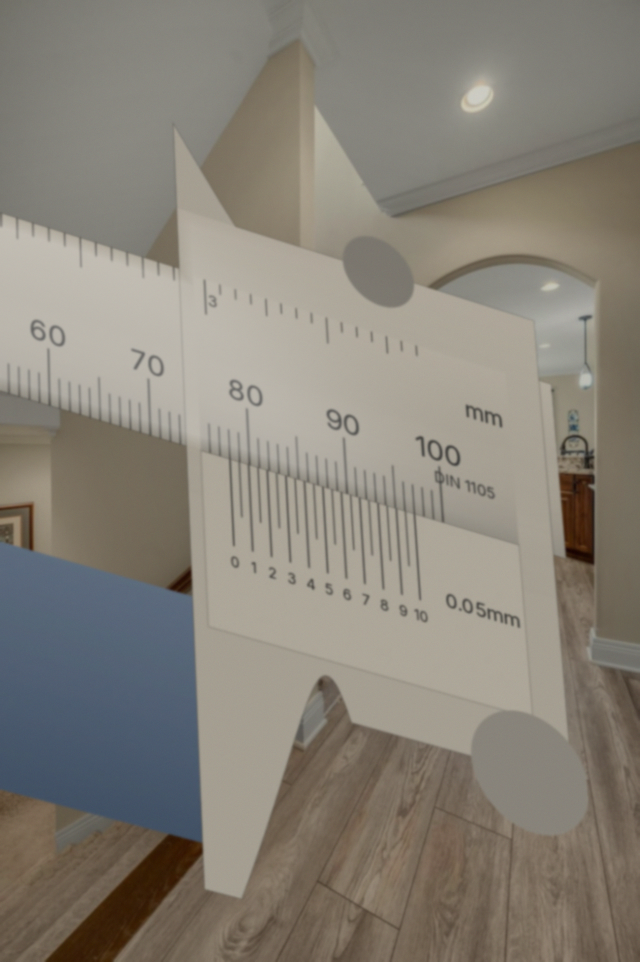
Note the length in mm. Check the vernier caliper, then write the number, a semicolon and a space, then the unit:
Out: 78.0; mm
